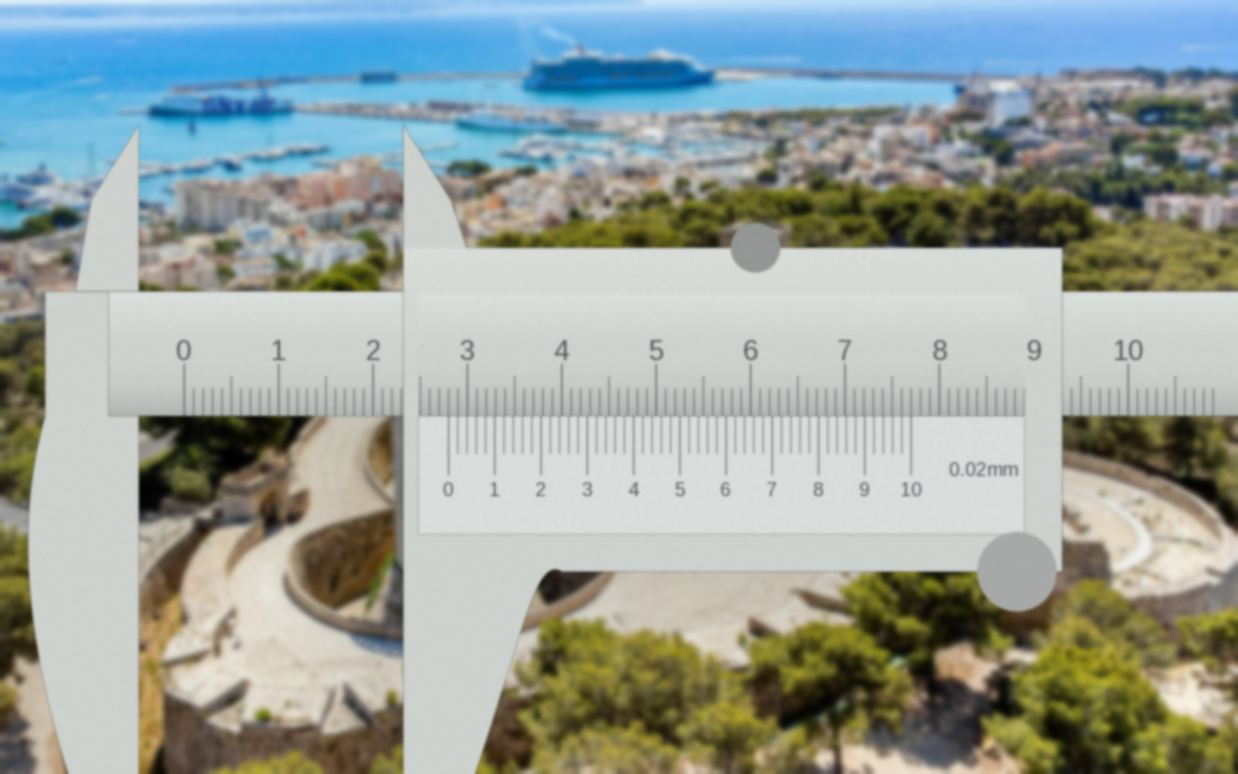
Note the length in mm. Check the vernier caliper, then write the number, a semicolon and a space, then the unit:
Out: 28.0; mm
